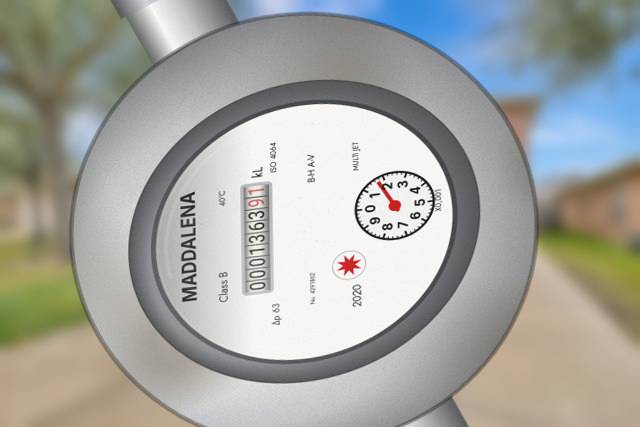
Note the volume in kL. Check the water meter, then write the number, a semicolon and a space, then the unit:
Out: 1363.911; kL
